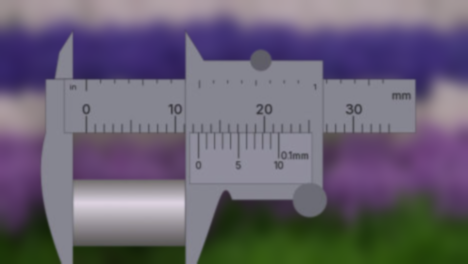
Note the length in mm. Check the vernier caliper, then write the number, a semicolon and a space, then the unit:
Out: 12.6; mm
